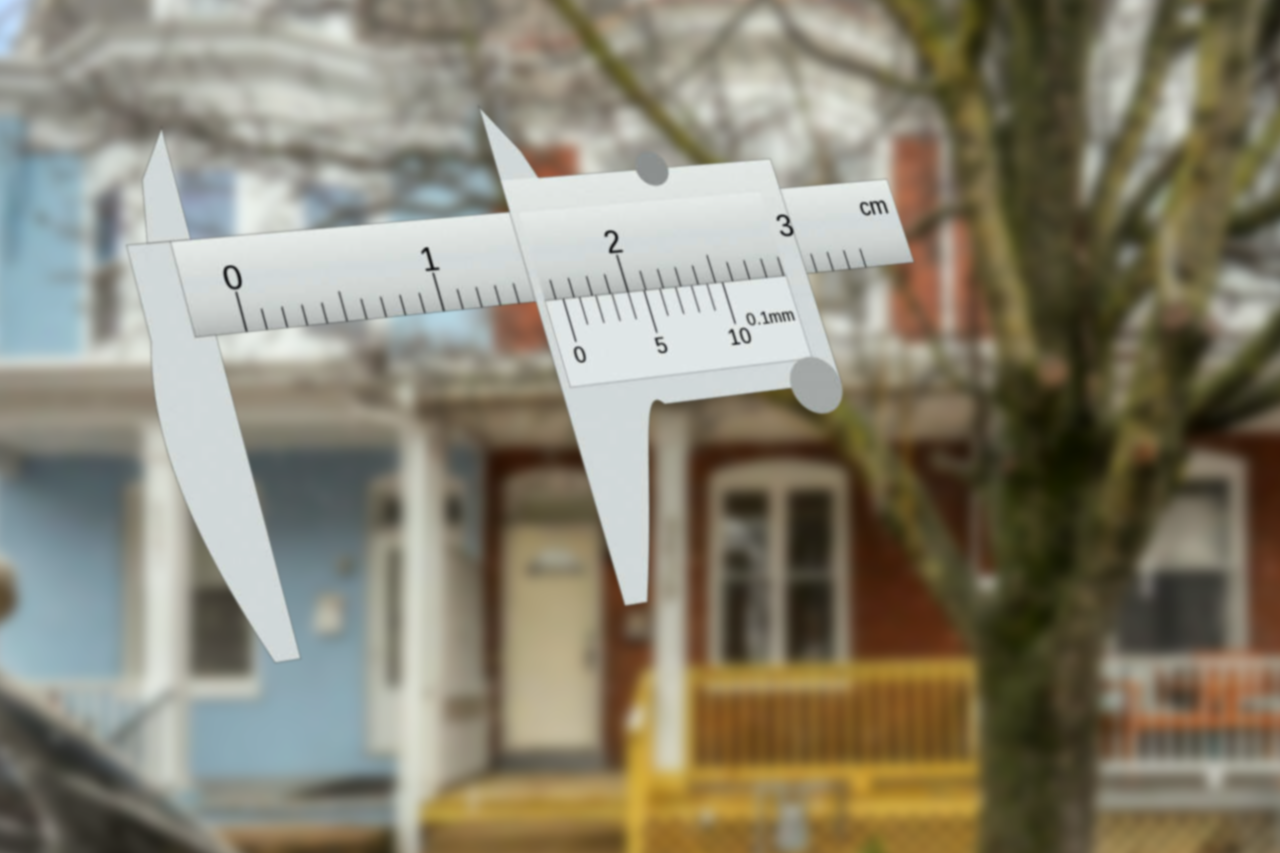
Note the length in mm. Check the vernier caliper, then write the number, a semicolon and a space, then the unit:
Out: 16.4; mm
